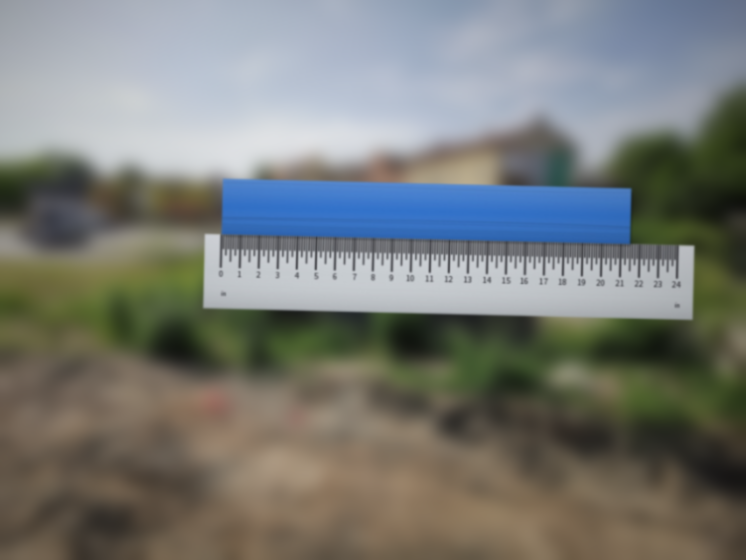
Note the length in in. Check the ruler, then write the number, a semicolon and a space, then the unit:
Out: 21.5; in
